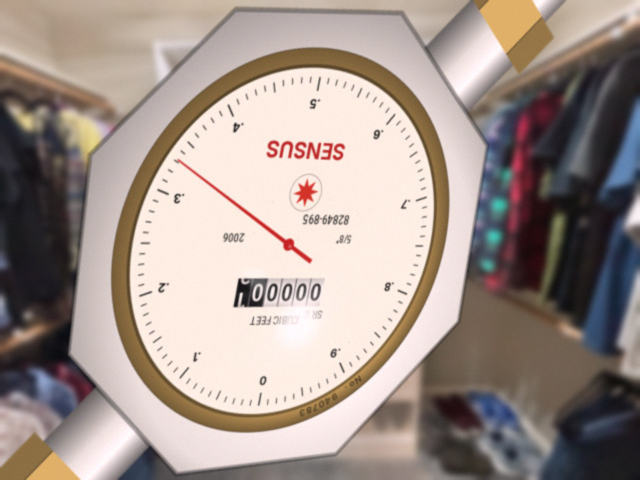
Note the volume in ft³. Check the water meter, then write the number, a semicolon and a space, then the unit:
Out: 1.33; ft³
